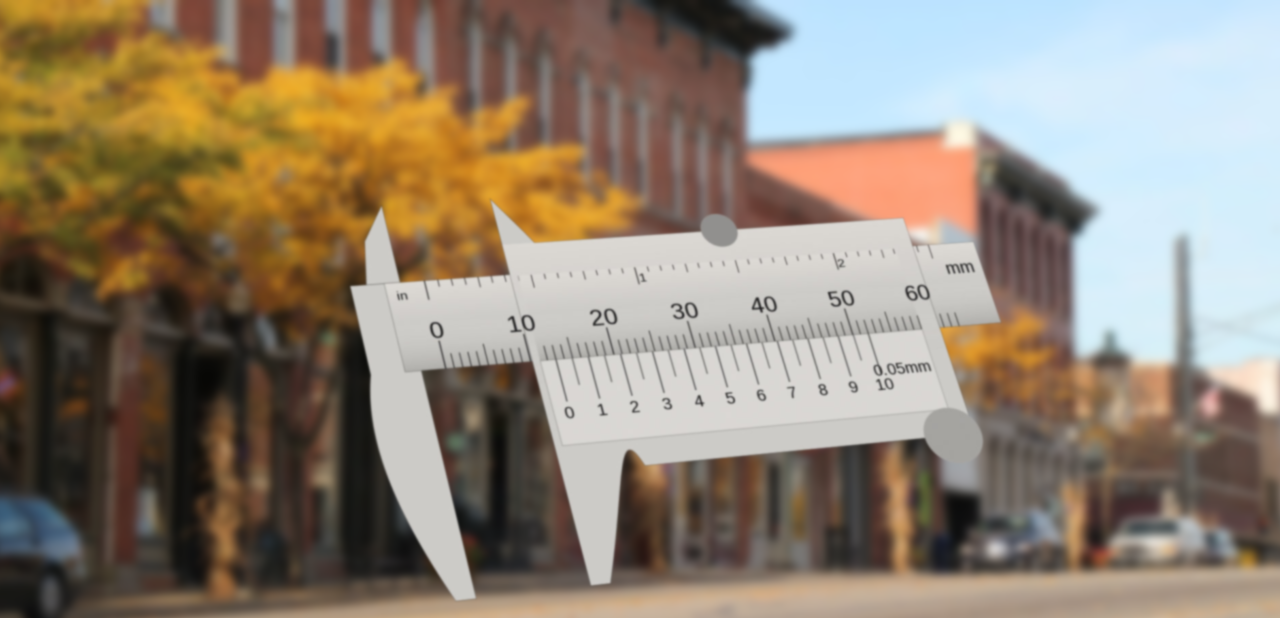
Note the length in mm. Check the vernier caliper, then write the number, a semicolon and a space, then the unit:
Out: 13.0; mm
